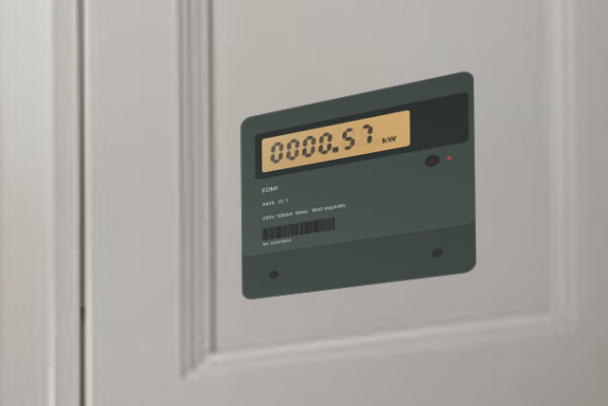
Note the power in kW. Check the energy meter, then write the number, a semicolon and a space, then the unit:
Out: 0.57; kW
